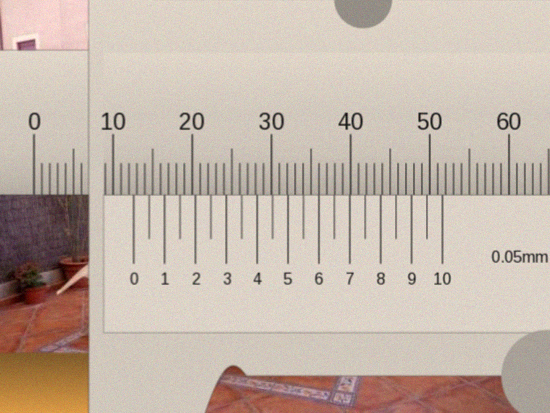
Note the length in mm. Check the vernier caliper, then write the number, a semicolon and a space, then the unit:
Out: 12.6; mm
